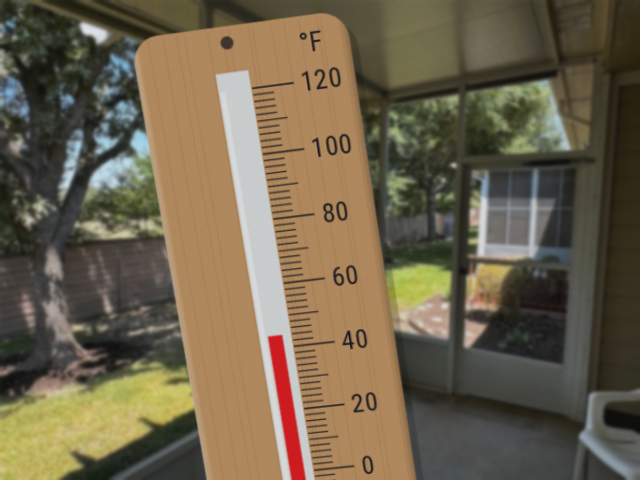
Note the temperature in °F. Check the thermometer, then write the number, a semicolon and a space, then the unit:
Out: 44; °F
